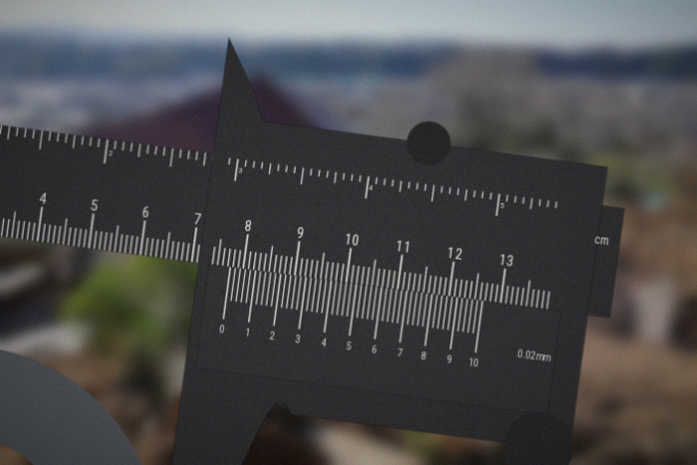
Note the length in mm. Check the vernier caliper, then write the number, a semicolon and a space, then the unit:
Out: 77.5; mm
